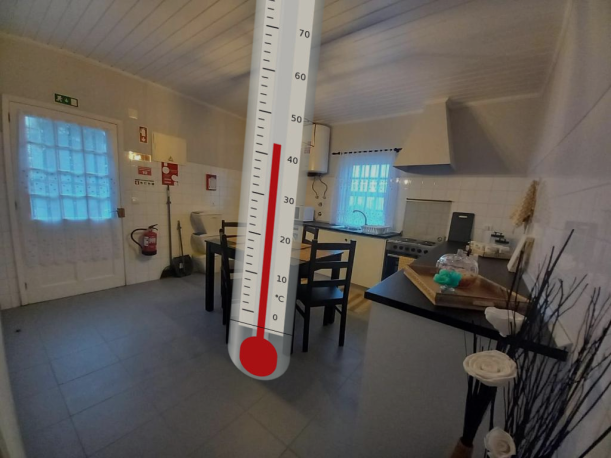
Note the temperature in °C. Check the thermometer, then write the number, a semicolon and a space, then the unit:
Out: 43; °C
